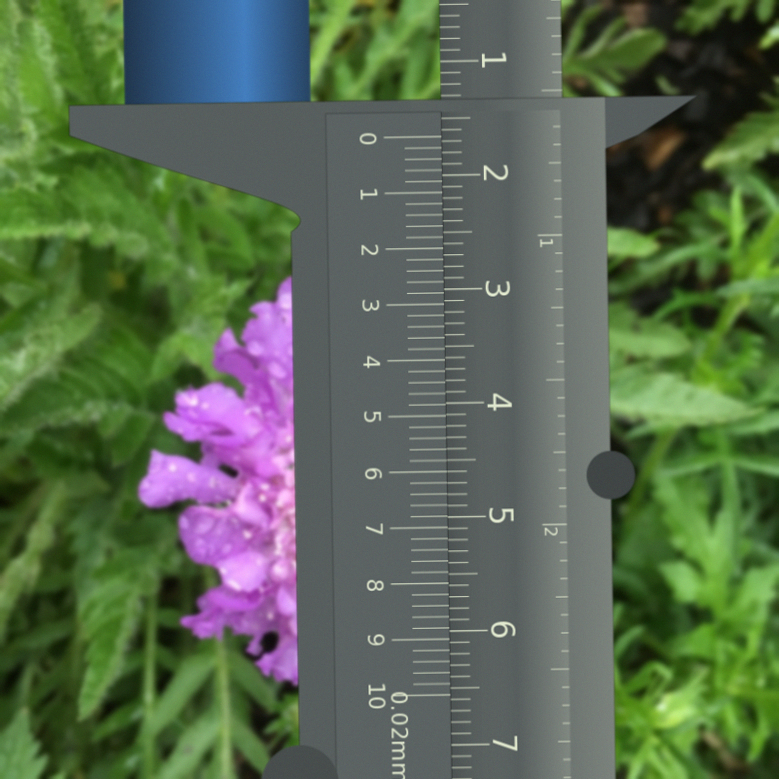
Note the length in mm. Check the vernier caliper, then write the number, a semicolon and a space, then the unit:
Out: 16.6; mm
